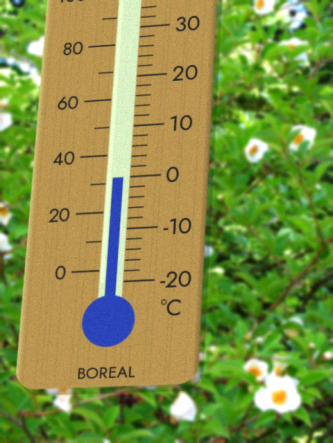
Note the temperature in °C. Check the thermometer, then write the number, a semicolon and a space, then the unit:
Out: 0; °C
